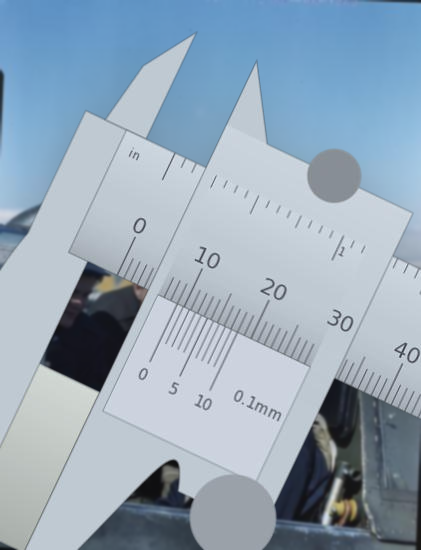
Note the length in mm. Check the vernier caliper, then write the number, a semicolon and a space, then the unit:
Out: 9.0; mm
